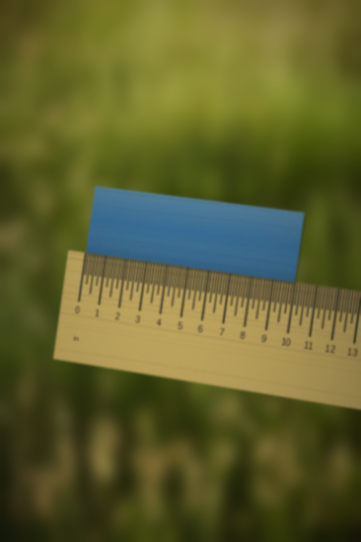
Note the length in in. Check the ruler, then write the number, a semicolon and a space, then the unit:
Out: 10; in
